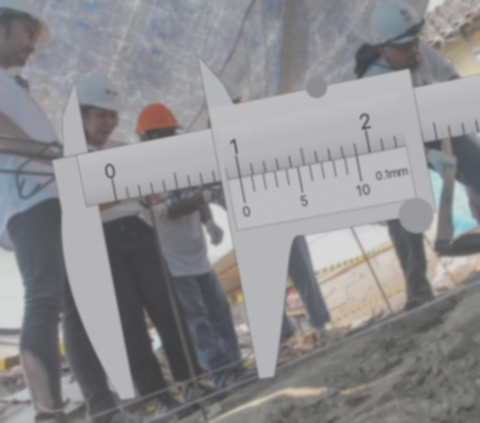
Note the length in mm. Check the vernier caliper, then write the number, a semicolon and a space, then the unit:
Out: 10.0; mm
